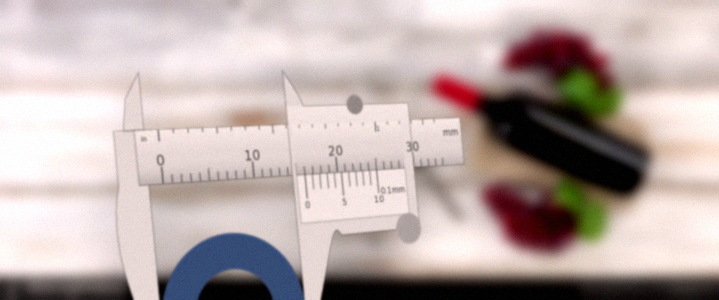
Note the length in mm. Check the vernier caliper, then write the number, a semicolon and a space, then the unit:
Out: 16.0; mm
